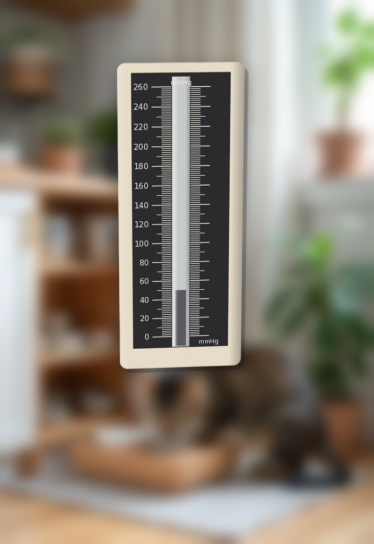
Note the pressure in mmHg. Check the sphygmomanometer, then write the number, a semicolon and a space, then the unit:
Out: 50; mmHg
